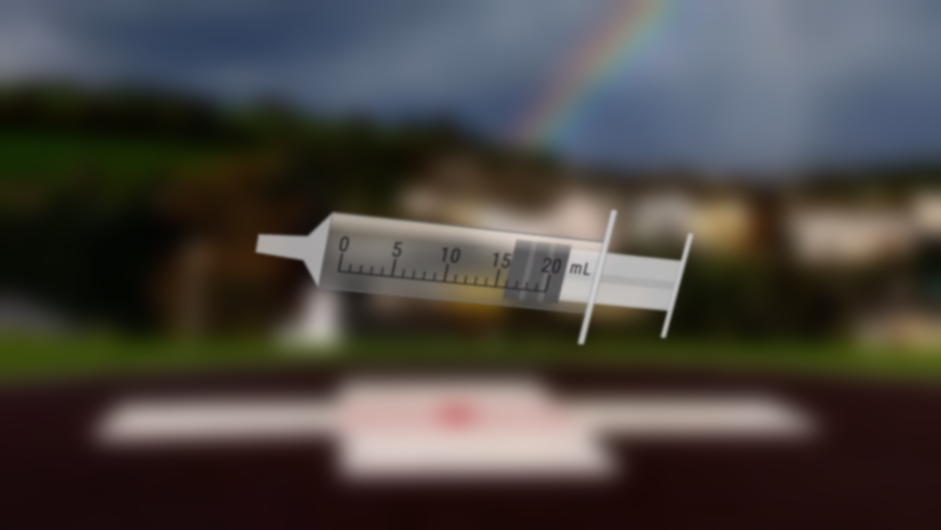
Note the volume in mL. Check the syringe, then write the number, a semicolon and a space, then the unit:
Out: 16; mL
